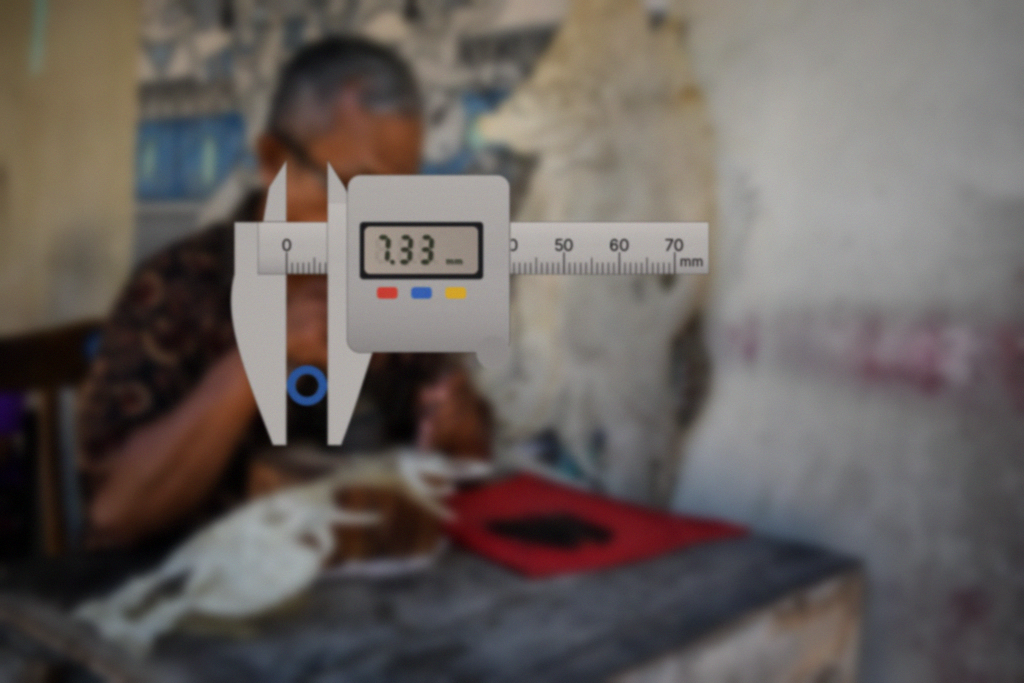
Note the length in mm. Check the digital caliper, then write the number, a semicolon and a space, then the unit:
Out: 7.33; mm
